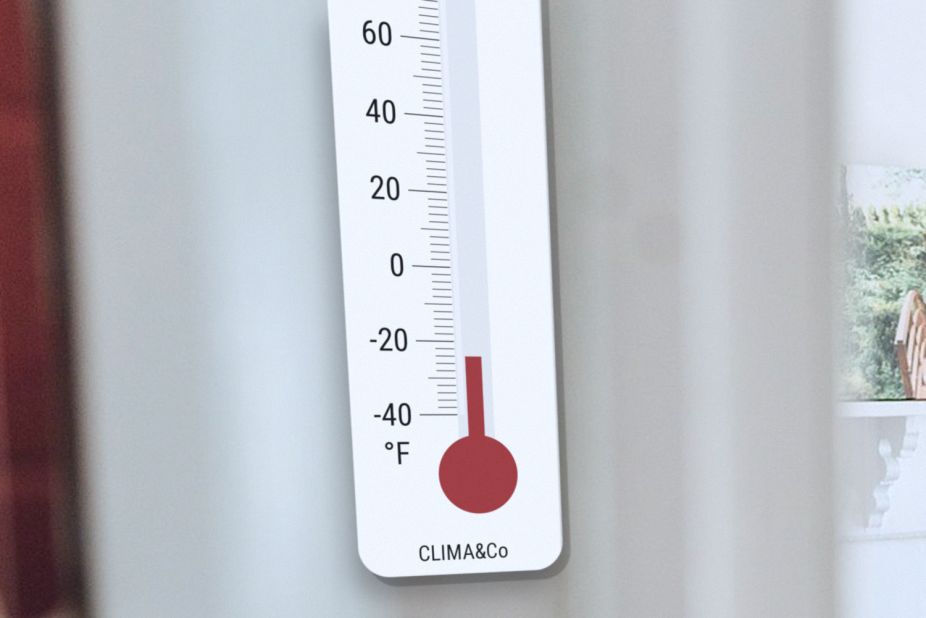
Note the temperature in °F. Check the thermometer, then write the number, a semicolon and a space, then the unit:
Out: -24; °F
